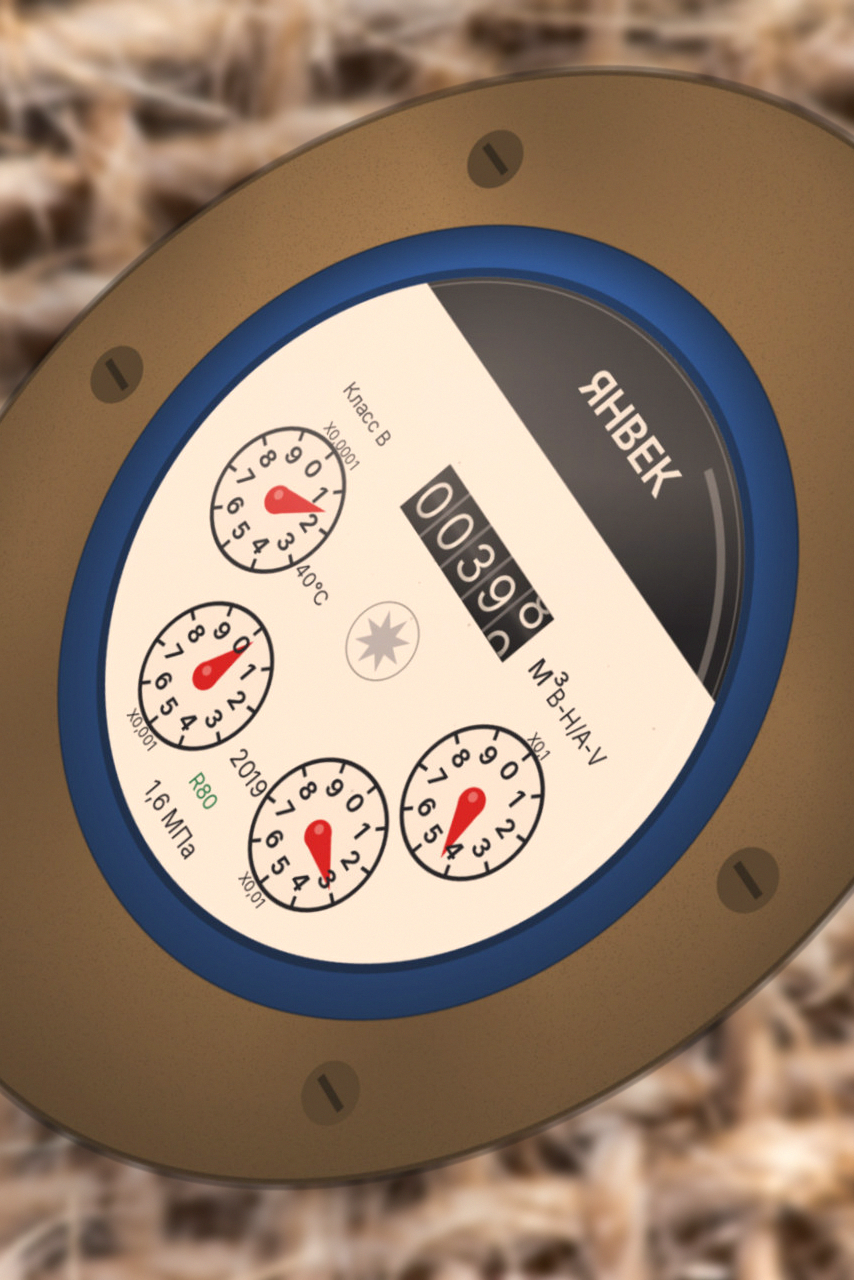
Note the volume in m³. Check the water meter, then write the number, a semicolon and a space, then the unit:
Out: 398.4301; m³
